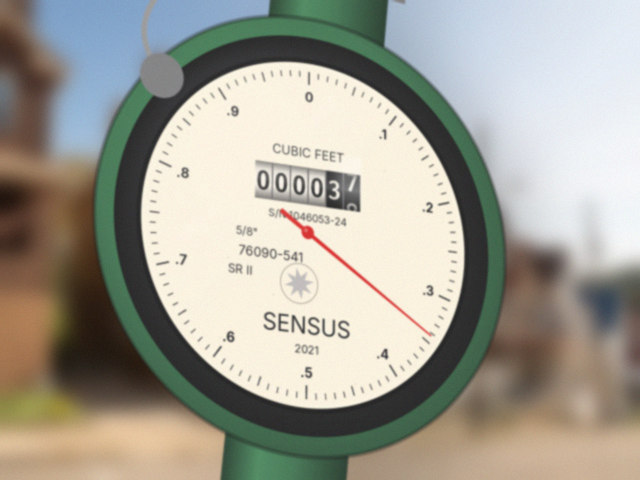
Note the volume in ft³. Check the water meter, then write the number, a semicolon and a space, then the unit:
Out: 37.34; ft³
